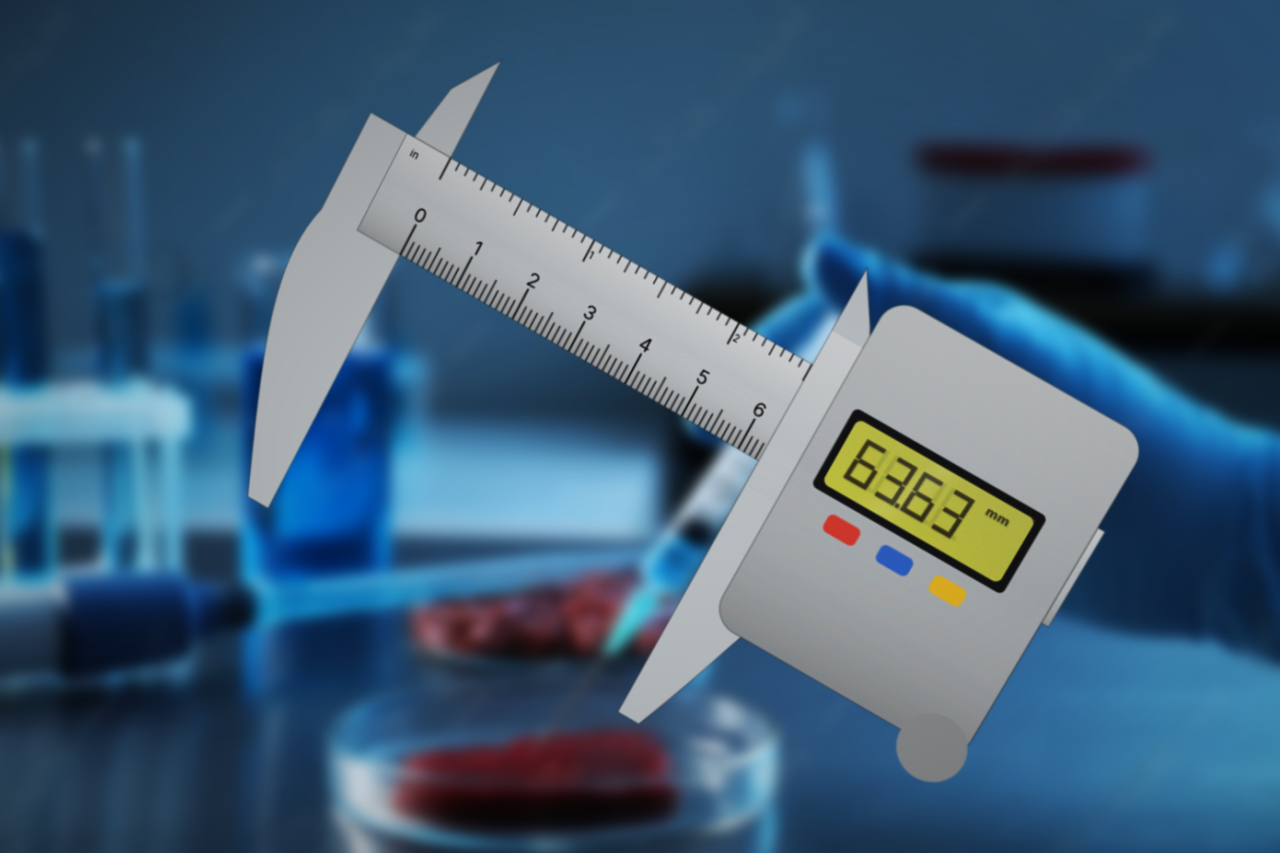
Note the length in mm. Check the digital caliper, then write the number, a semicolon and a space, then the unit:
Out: 63.63; mm
